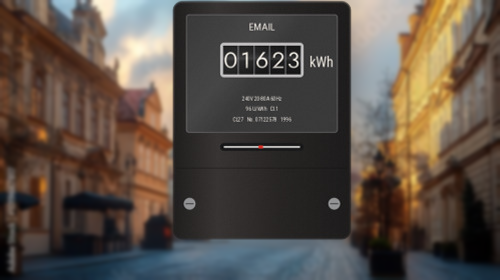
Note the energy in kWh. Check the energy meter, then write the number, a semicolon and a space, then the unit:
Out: 1623; kWh
